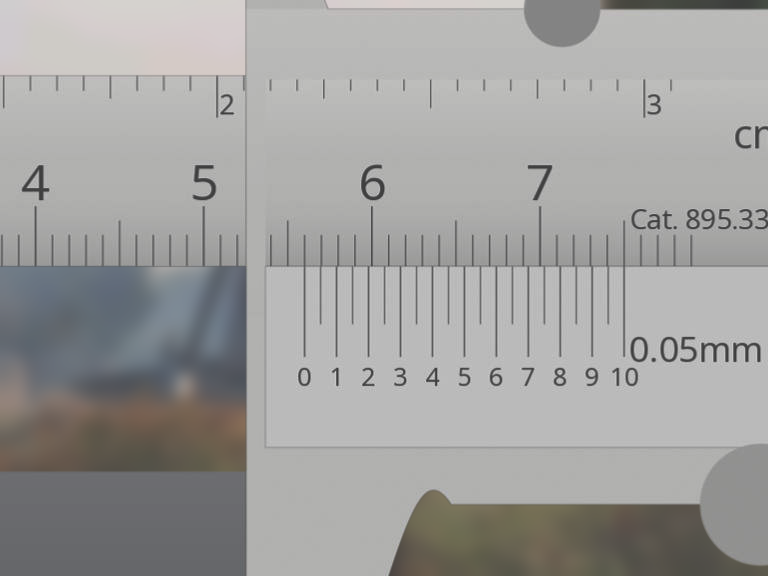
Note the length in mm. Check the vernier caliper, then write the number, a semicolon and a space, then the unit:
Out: 56.0; mm
